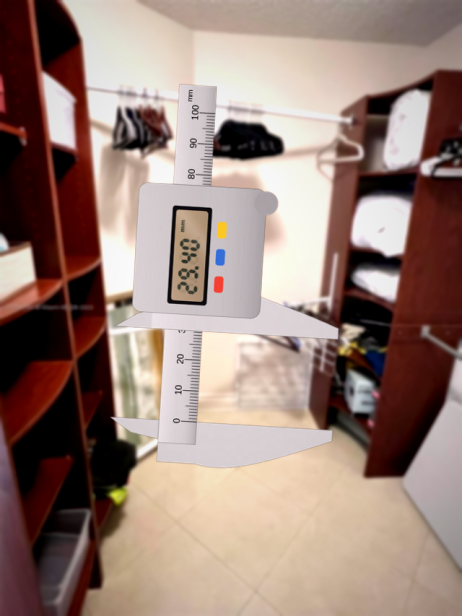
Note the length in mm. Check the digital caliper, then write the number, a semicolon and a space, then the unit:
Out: 29.40; mm
